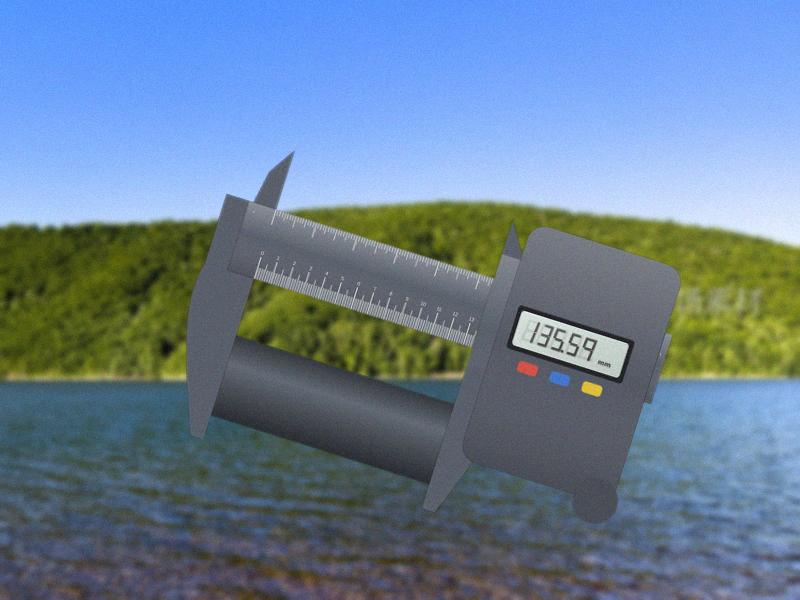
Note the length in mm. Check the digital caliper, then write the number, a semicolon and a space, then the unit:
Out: 135.59; mm
